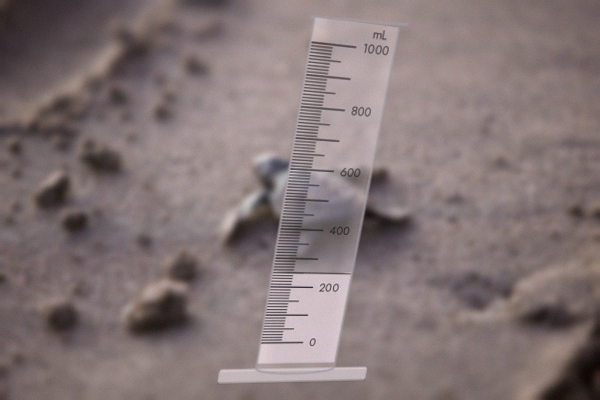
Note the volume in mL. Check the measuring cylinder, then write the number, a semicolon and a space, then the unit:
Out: 250; mL
